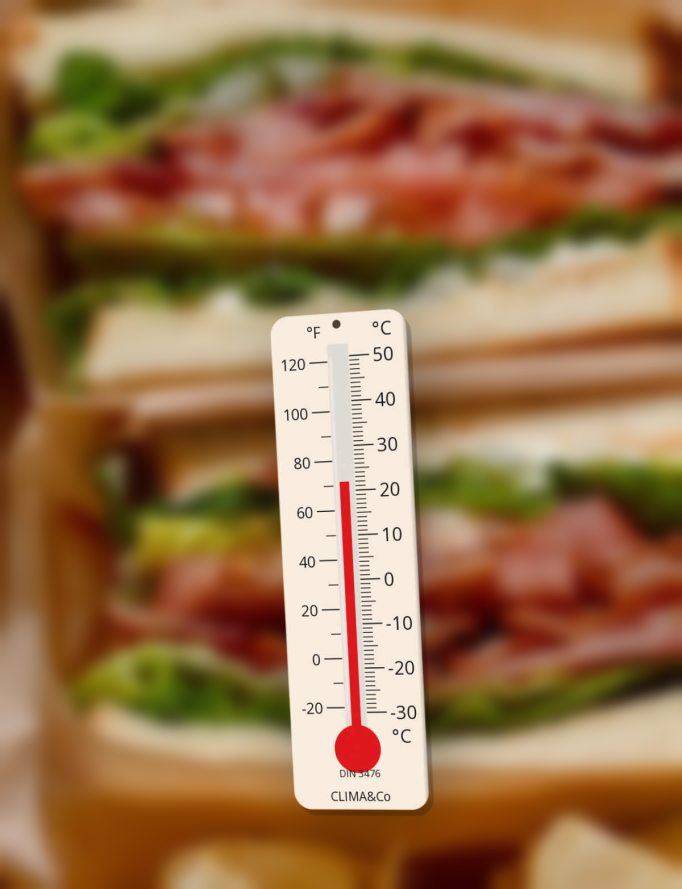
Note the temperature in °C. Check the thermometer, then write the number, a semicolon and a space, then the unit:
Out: 22; °C
